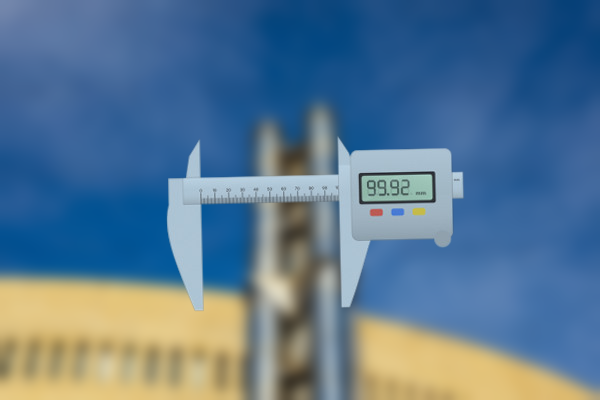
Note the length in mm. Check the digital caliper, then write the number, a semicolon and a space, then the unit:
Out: 99.92; mm
